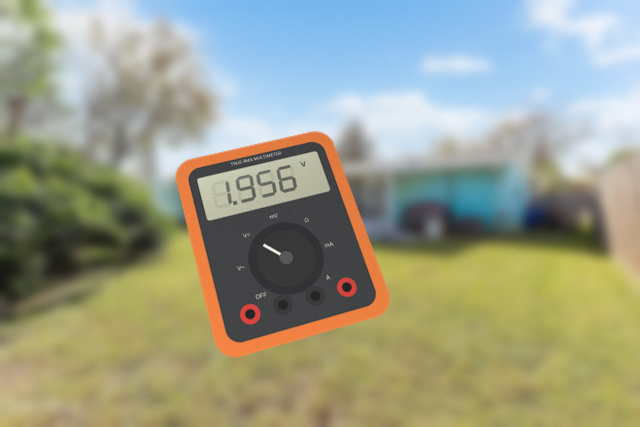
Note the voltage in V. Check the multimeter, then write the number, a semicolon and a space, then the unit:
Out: 1.956; V
